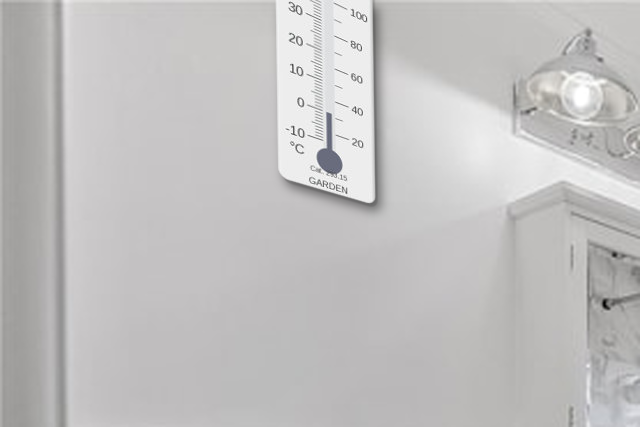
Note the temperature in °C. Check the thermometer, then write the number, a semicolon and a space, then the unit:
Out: 0; °C
